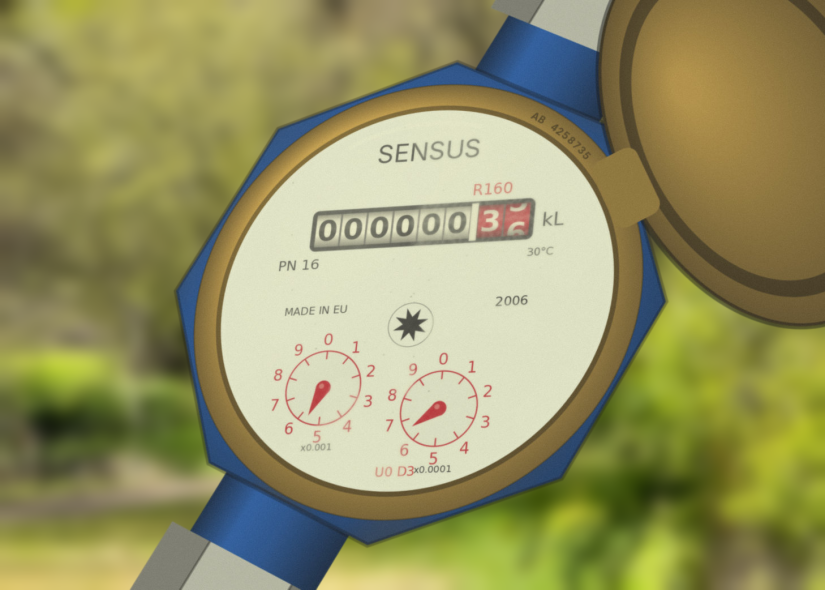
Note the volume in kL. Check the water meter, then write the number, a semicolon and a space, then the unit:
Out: 0.3556; kL
